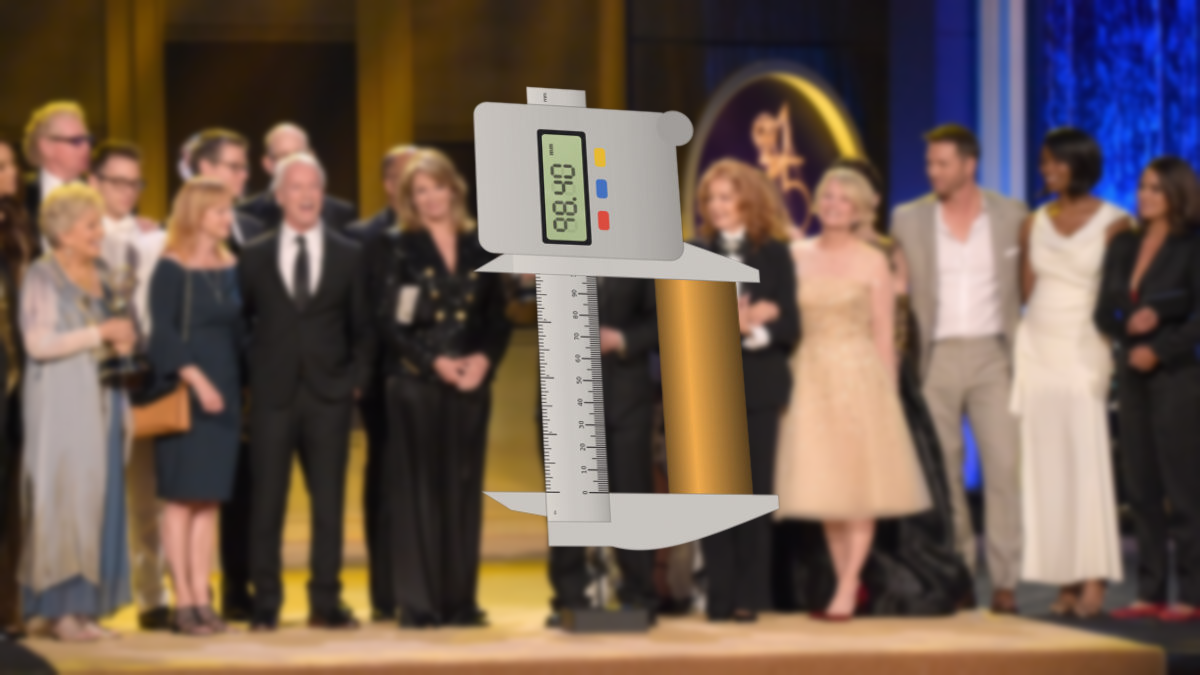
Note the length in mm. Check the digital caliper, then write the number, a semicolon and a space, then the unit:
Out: 98.40; mm
